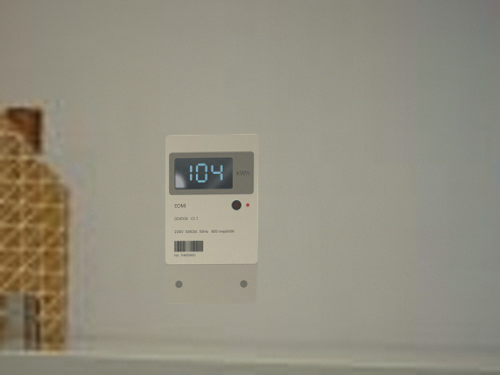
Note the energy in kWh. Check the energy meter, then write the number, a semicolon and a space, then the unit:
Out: 104; kWh
